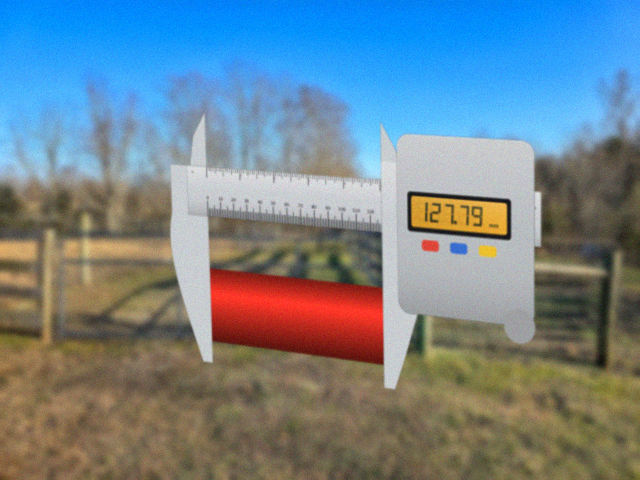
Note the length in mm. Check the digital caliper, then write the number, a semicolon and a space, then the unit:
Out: 127.79; mm
